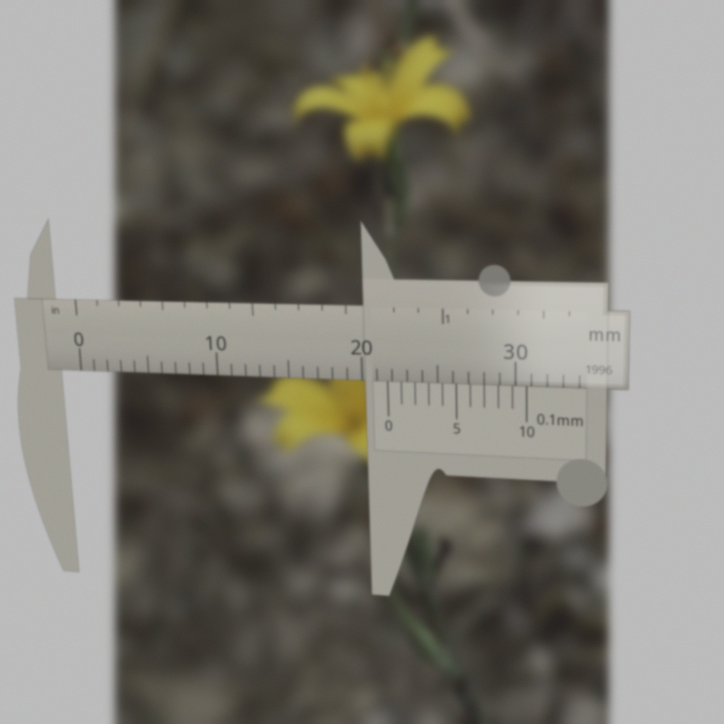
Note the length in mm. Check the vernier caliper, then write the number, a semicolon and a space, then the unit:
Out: 21.7; mm
